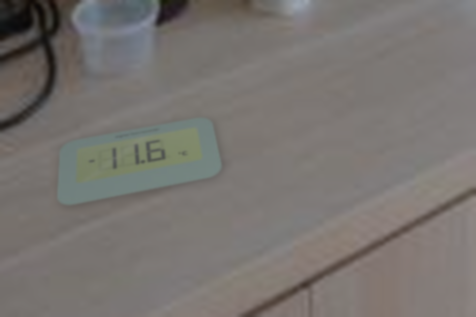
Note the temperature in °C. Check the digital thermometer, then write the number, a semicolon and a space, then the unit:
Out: -11.6; °C
